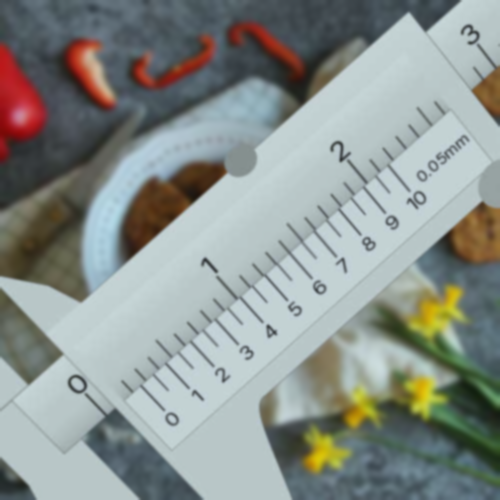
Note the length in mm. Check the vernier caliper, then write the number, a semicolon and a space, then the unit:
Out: 2.6; mm
